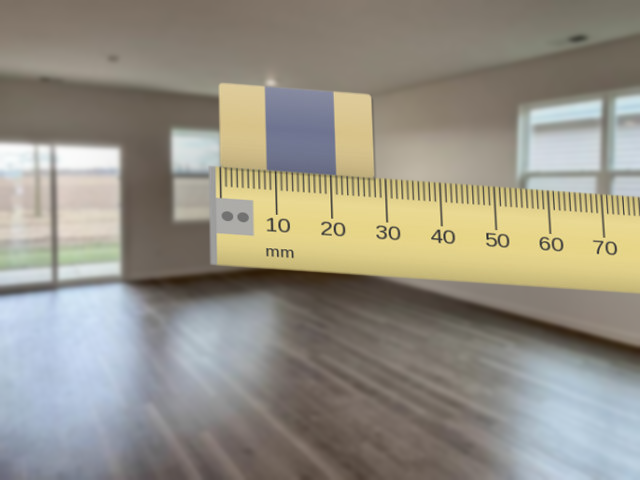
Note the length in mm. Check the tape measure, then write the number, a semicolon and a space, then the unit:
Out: 28; mm
